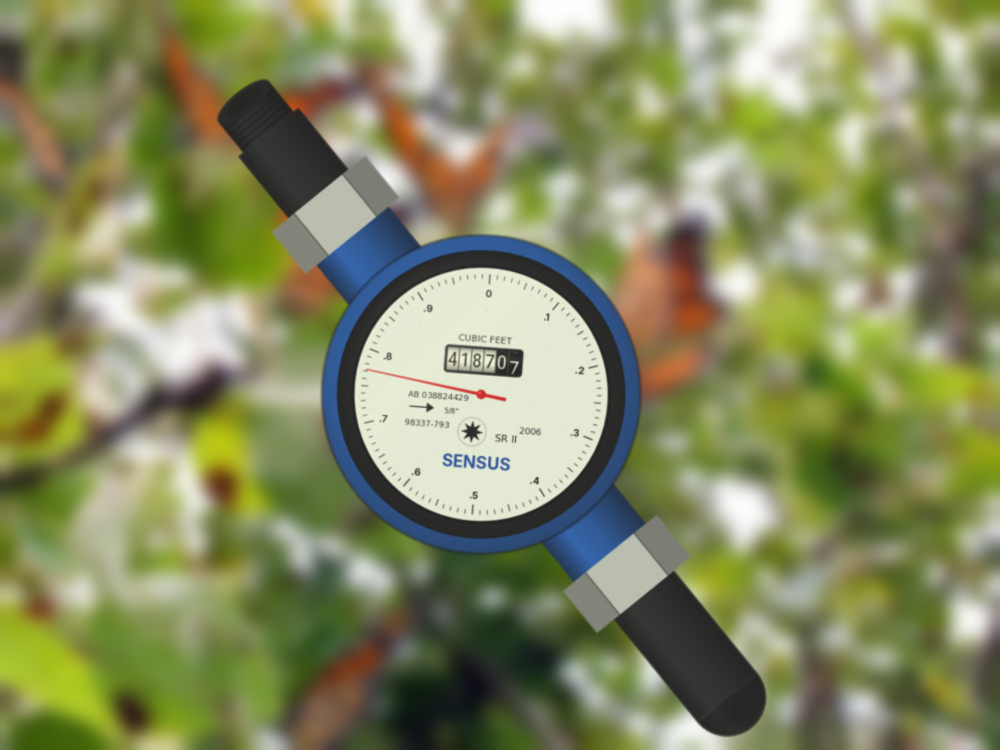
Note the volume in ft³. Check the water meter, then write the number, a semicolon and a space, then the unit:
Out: 418706.77; ft³
